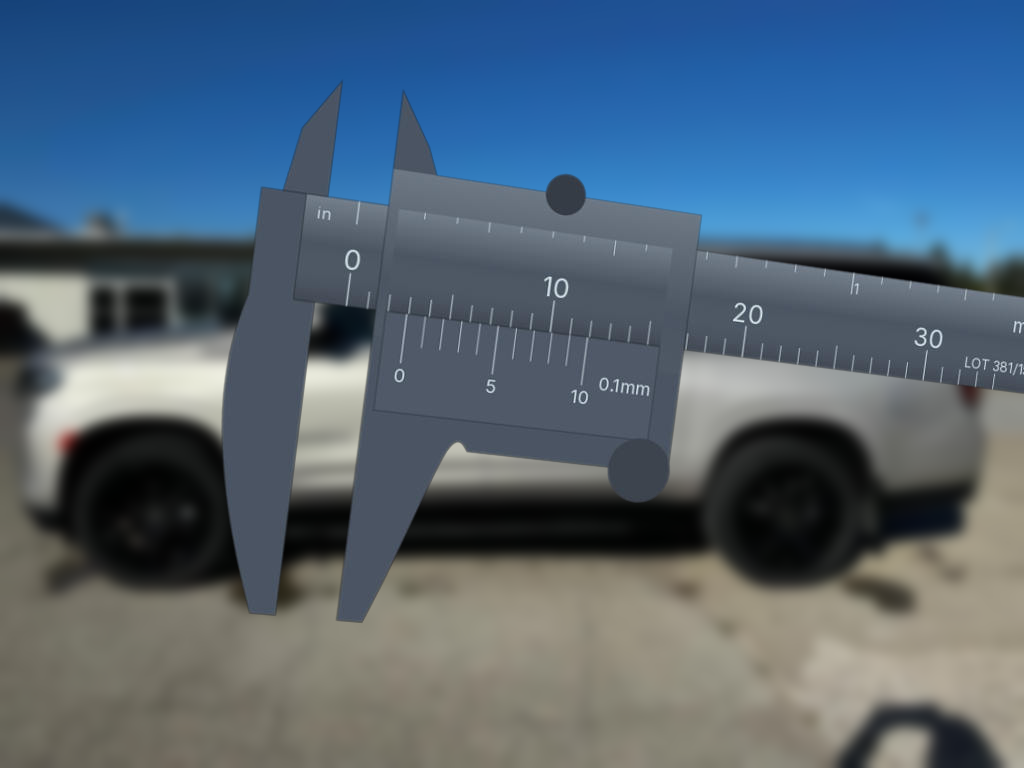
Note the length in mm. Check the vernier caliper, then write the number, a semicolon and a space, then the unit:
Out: 2.9; mm
